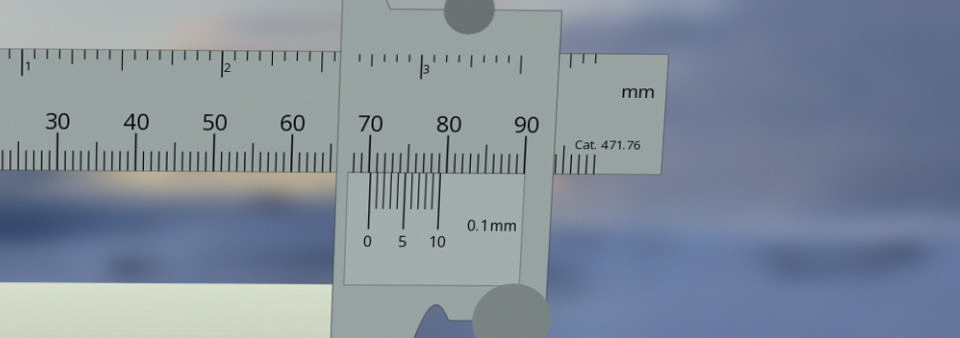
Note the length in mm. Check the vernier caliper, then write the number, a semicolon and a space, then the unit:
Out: 70.2; mm
